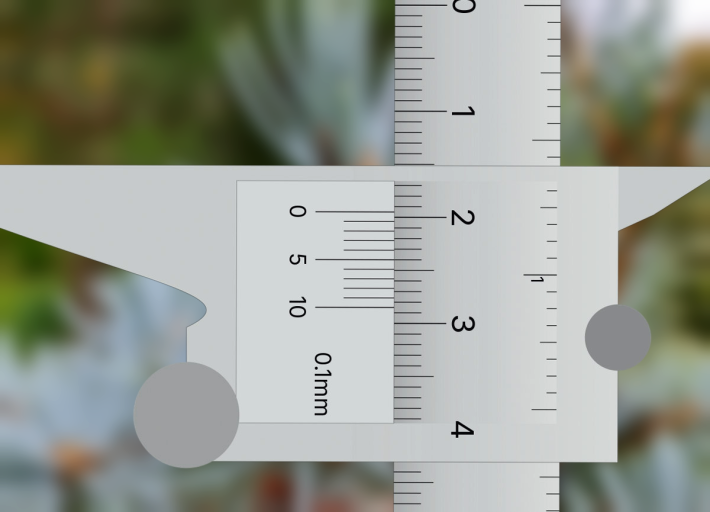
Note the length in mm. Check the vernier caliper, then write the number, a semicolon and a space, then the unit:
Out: 19.5; mm
